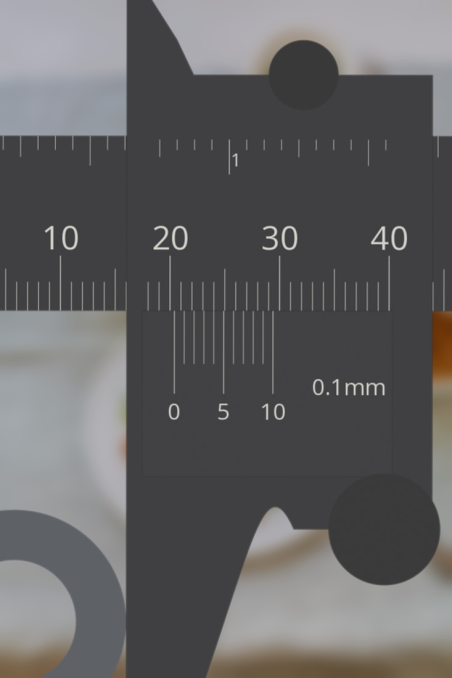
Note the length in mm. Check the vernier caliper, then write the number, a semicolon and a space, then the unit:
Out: 20.4; mm
